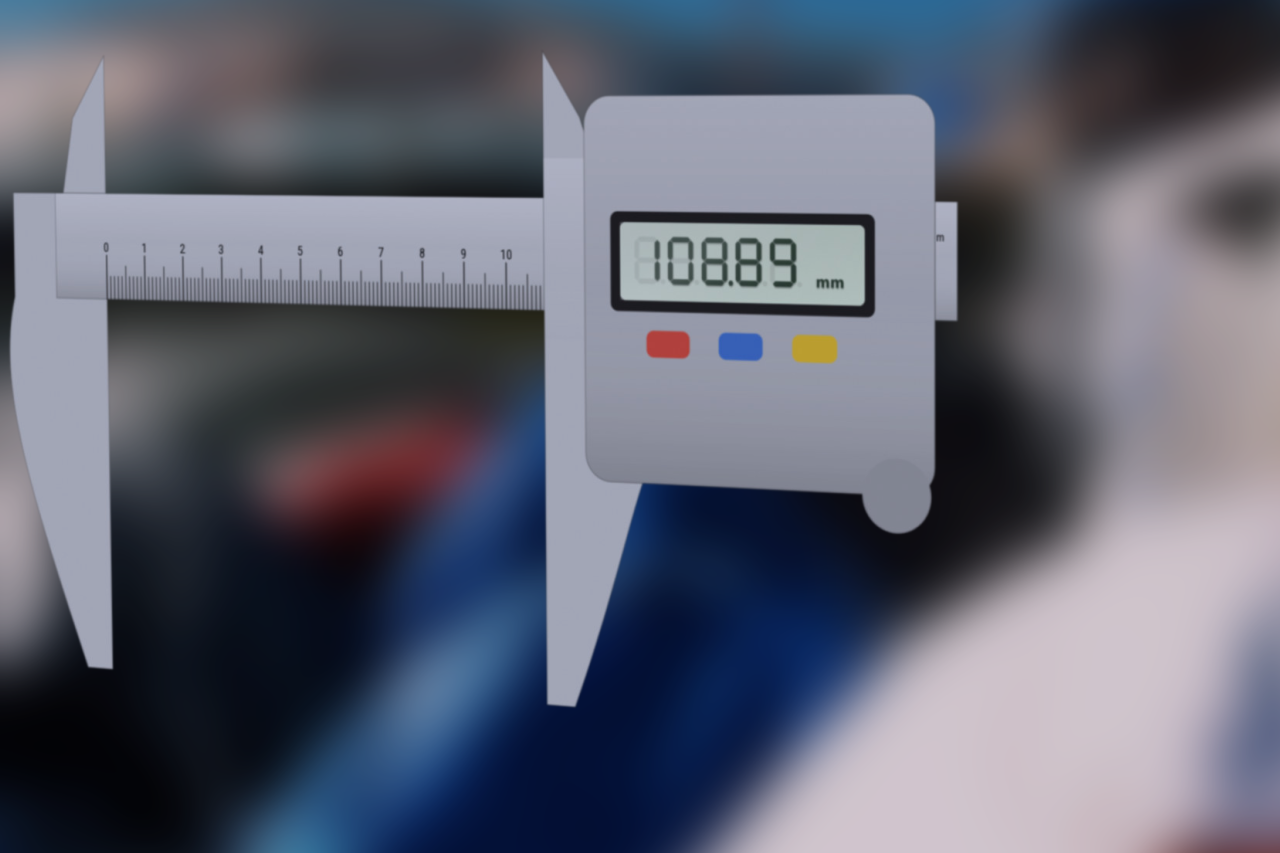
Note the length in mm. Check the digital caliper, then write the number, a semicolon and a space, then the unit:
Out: 108.89; mm
